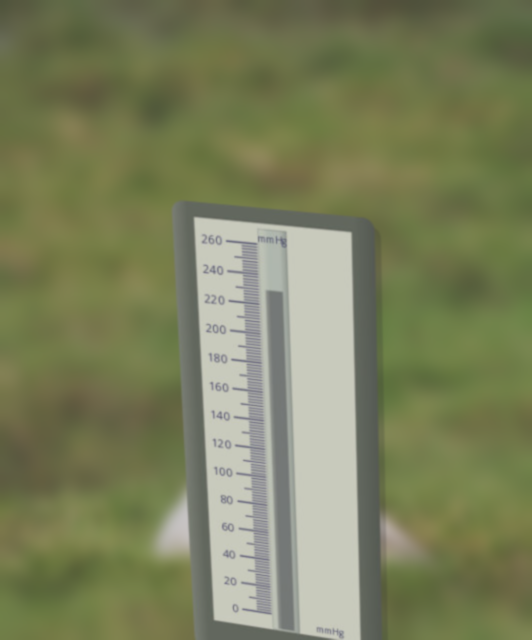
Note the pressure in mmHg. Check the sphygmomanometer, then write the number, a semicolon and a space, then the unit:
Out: 230; mmHg
